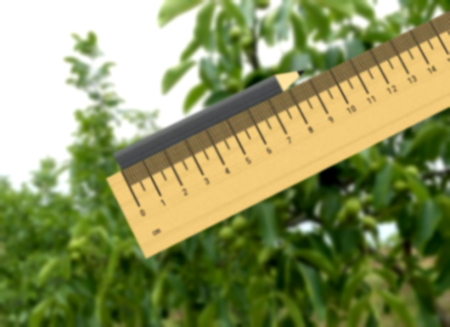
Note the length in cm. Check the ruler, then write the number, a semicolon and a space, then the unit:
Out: 9; cm
